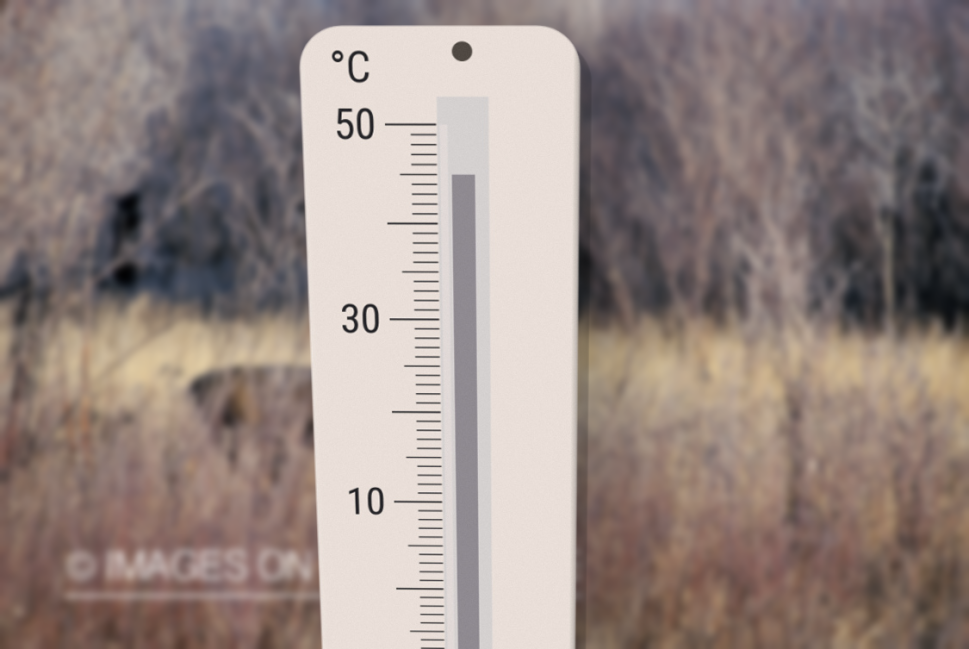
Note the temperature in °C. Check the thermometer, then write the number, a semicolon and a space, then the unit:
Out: 45; °C
